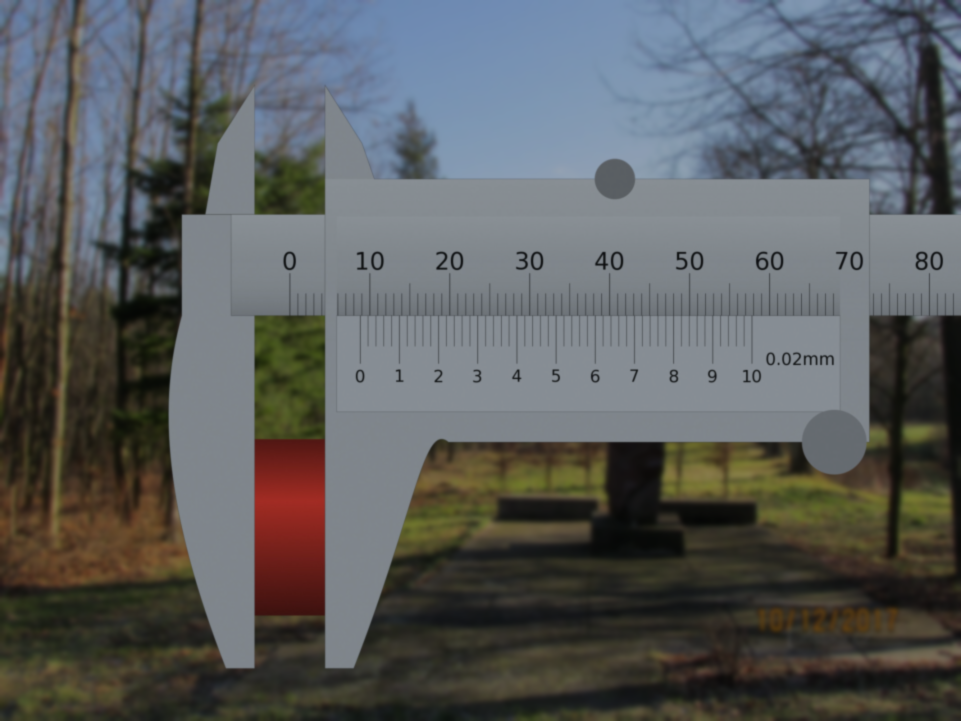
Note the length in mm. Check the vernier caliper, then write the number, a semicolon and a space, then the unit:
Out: 8.8; mm
